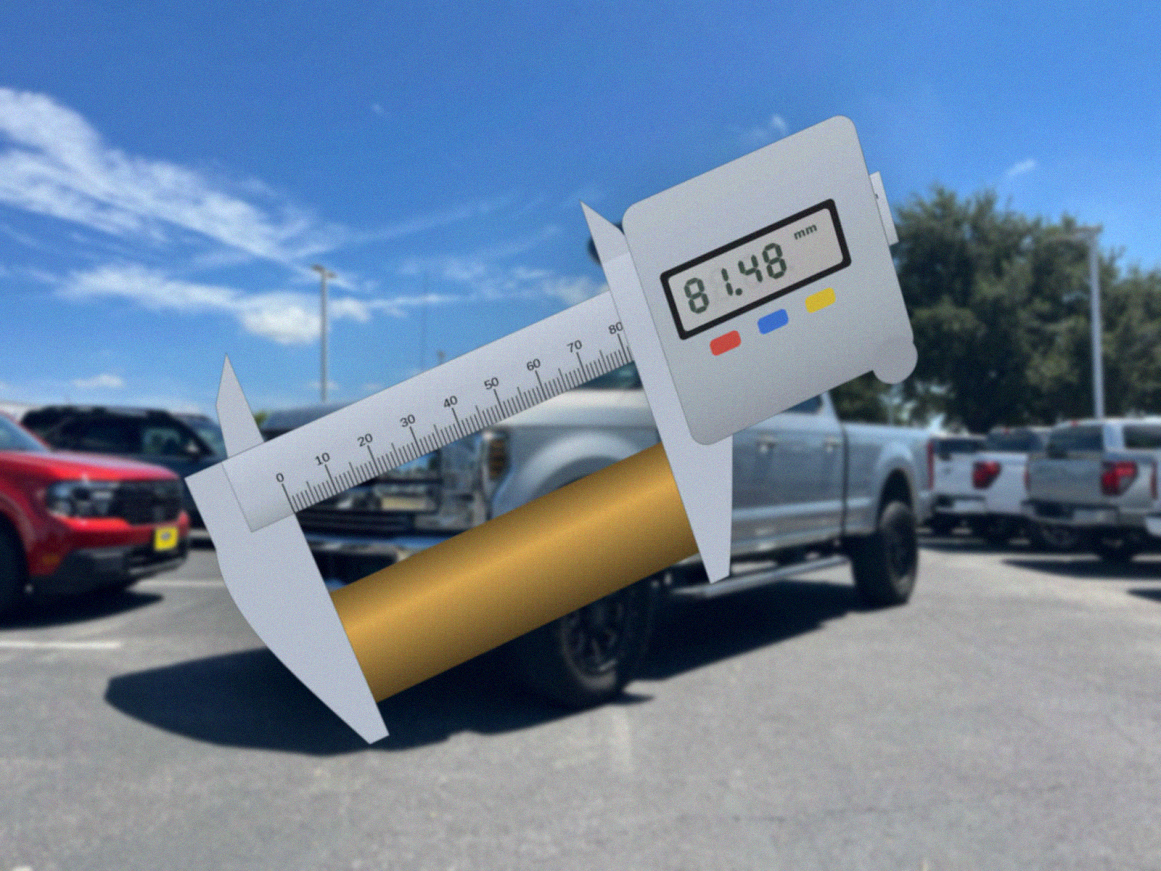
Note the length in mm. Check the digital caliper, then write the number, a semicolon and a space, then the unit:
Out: 81.48; mm
